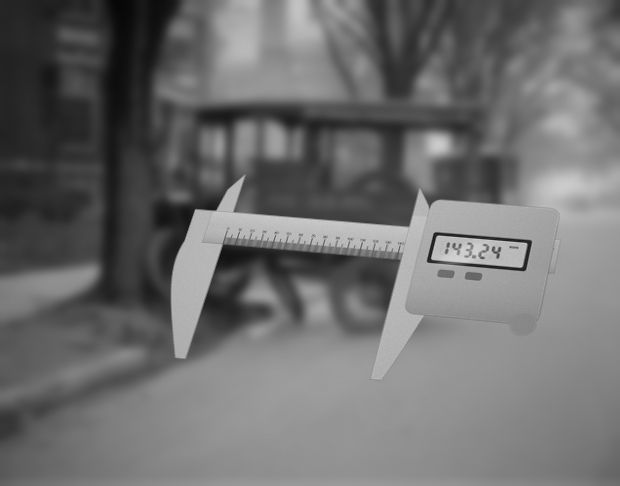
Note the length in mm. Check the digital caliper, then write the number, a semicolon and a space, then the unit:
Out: 143.24; mm
